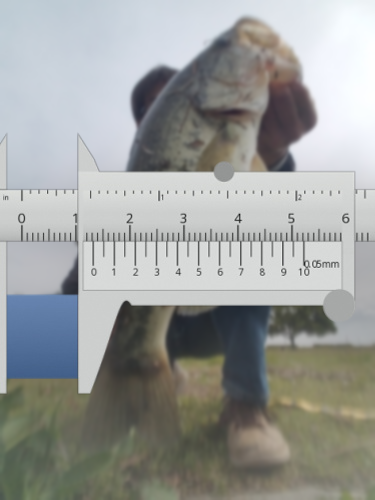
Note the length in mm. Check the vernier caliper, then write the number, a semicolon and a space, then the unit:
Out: 13.2; mm
